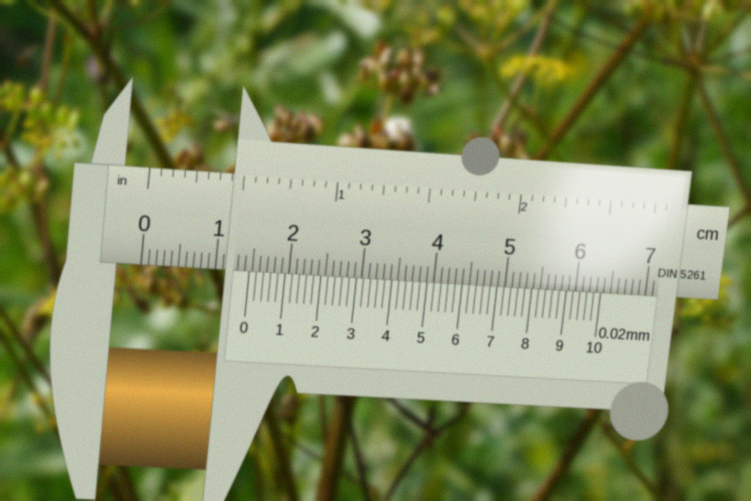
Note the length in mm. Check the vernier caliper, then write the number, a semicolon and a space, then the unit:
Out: 14.6; mm
